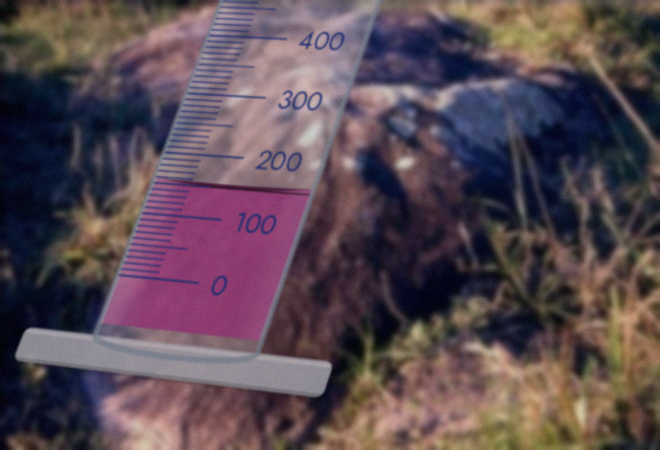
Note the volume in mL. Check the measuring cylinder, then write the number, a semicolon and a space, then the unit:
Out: 150; mL
